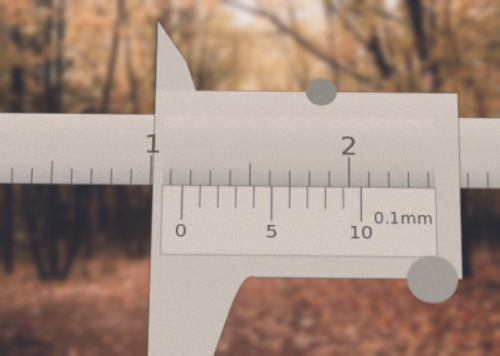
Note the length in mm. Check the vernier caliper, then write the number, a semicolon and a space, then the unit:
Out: 11.6; mm
